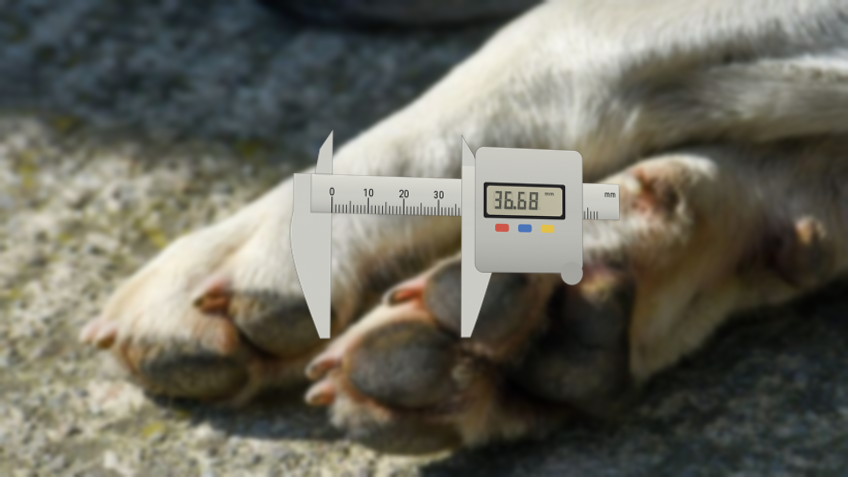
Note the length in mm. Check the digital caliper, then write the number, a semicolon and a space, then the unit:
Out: 36.68; mm
